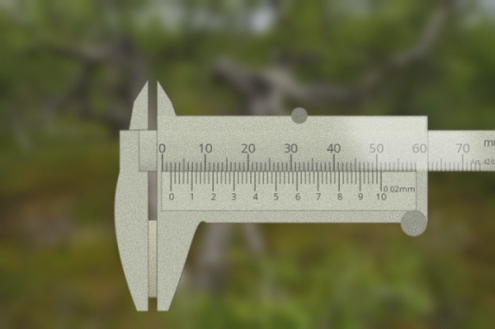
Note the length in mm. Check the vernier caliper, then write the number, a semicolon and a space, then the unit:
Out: 2.0; mm
